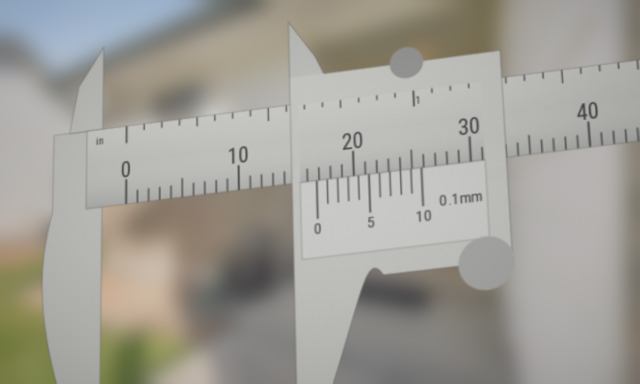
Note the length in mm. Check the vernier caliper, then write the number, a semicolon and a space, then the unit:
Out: 16.8; mm
